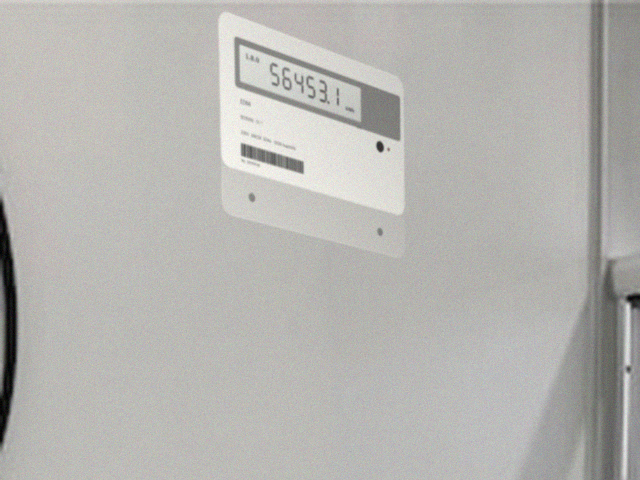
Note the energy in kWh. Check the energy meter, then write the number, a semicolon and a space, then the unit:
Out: 56453.1; kWh
